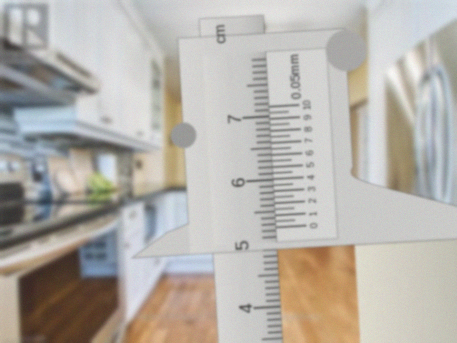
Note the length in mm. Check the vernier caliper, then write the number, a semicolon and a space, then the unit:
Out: 52.5; mm
